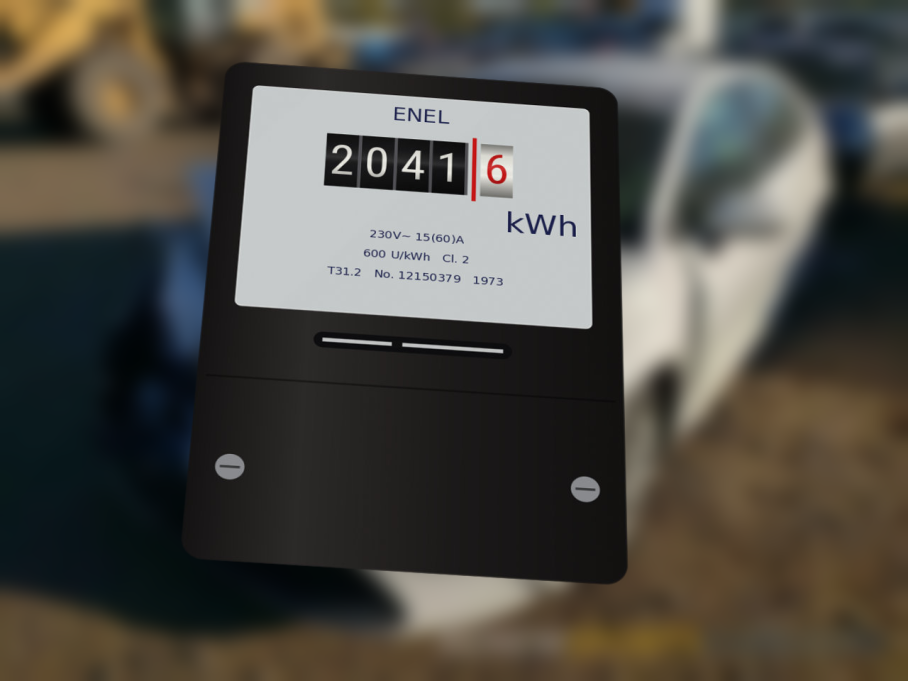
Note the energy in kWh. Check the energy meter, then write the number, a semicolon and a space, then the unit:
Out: 2041.6; kWh
